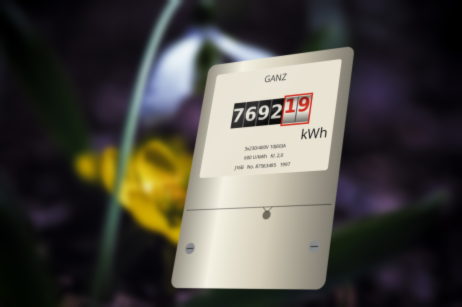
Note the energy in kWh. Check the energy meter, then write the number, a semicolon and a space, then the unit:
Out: 7692.19; kWh
